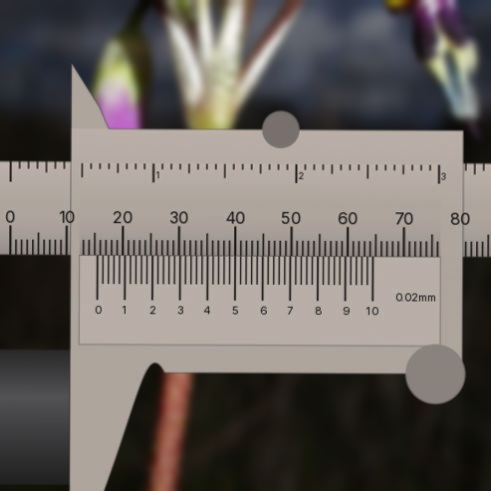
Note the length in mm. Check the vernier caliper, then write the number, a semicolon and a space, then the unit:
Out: 15.5; mm
